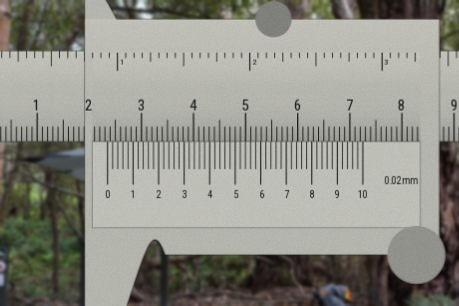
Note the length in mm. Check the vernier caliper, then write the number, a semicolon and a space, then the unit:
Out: 23.5; mm
